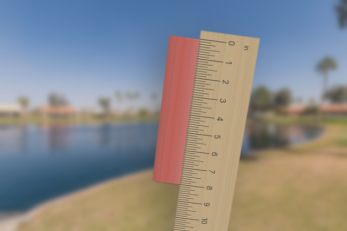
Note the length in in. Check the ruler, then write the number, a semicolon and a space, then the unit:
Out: 8; in
